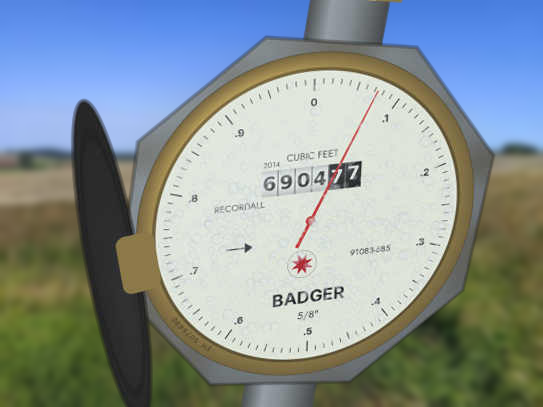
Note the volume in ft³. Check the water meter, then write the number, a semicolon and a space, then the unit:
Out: 690477.07; ft³
